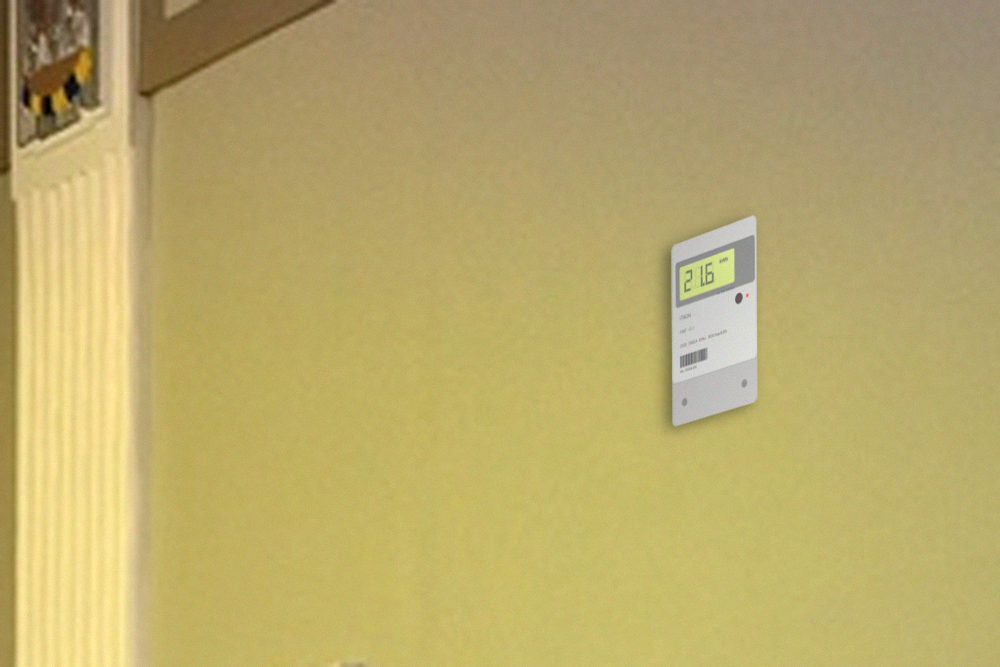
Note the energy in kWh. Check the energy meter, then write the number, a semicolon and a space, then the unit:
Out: 21.6; kWh
